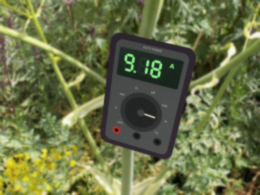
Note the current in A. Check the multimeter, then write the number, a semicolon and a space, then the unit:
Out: 9.18; A
